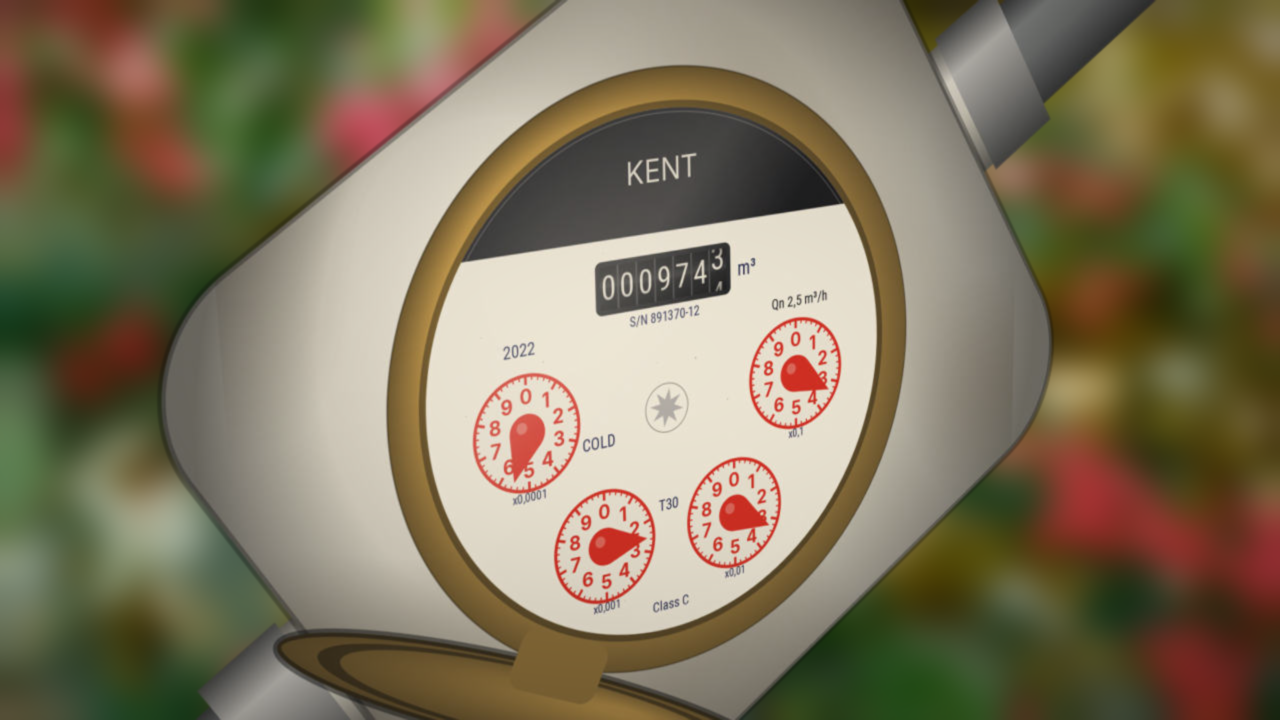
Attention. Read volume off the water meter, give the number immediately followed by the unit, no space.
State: 9743.3325m³
